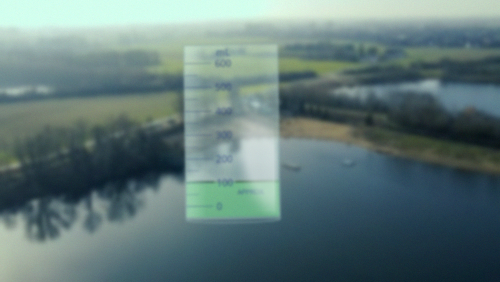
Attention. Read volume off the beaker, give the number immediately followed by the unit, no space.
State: 100mL
